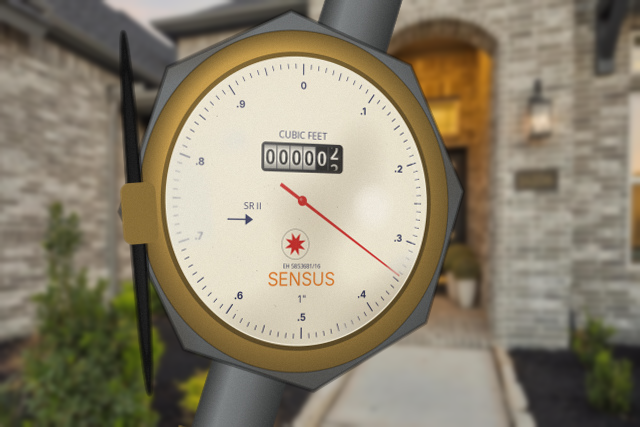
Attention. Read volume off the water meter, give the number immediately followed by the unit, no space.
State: 2.34ft³
